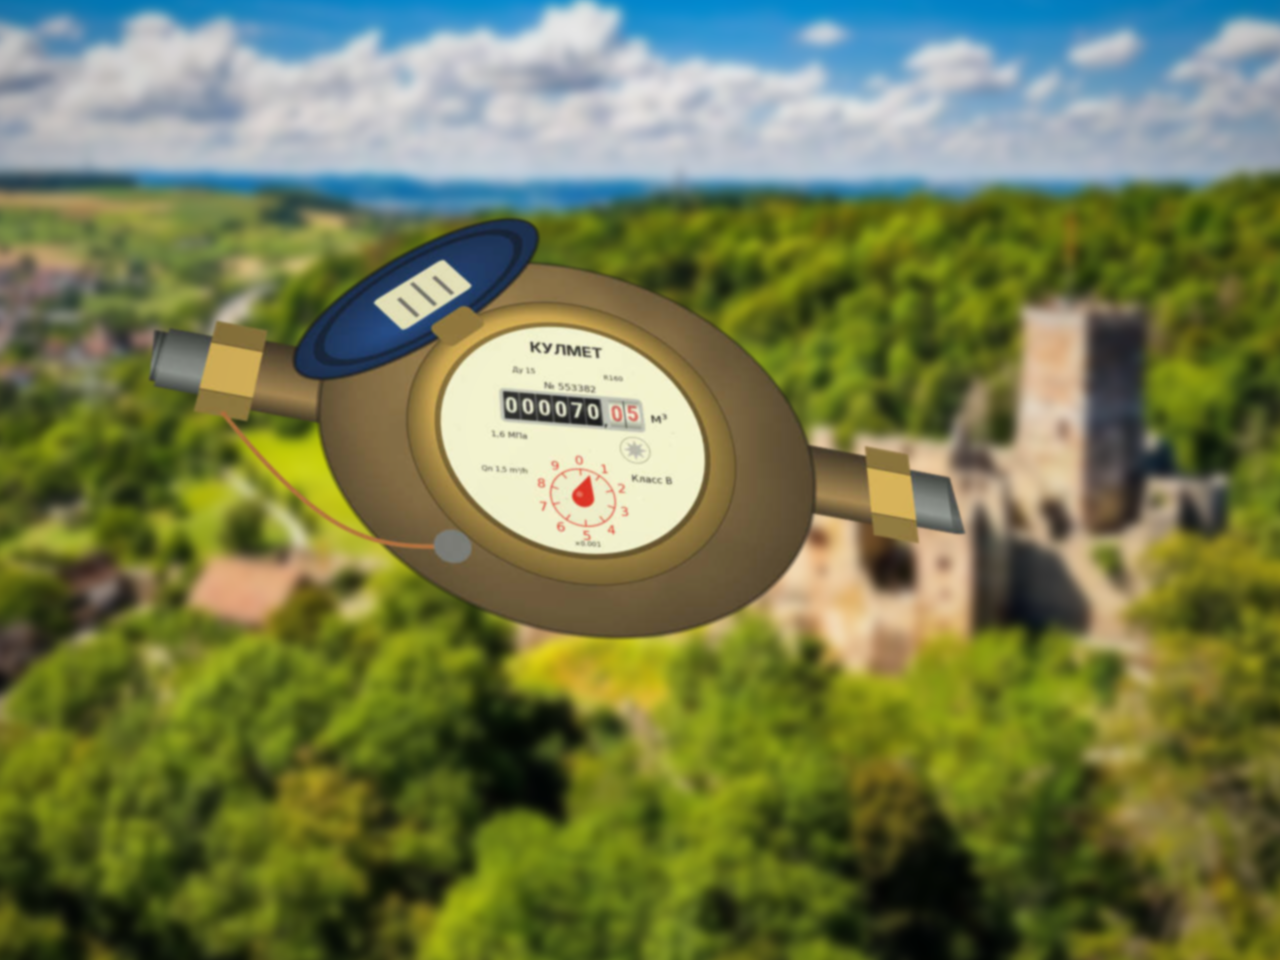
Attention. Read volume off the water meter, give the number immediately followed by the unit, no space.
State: 70.050m³
